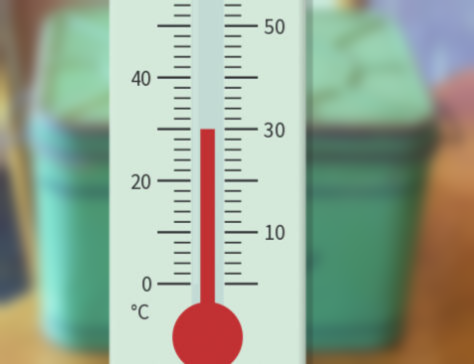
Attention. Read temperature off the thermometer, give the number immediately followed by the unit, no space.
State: 30°C
